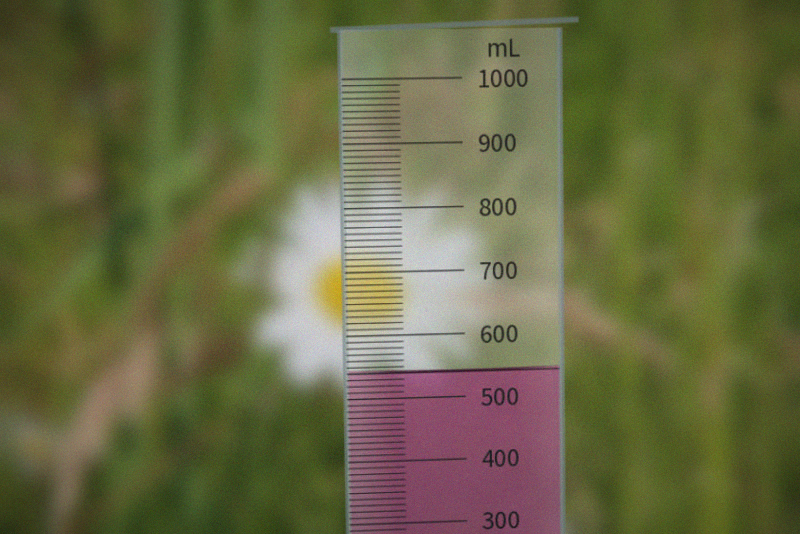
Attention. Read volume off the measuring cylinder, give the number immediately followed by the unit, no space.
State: 540mL
